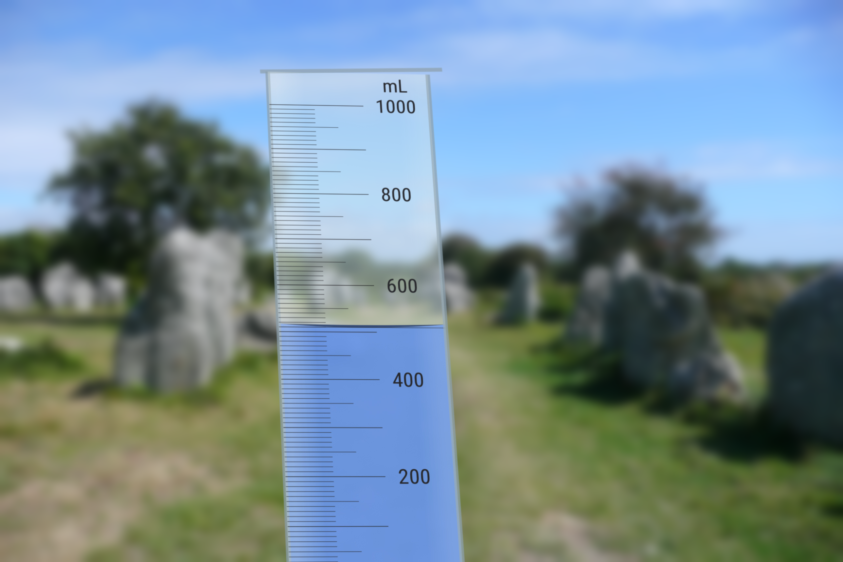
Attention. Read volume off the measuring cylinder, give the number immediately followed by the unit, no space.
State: 510mL
